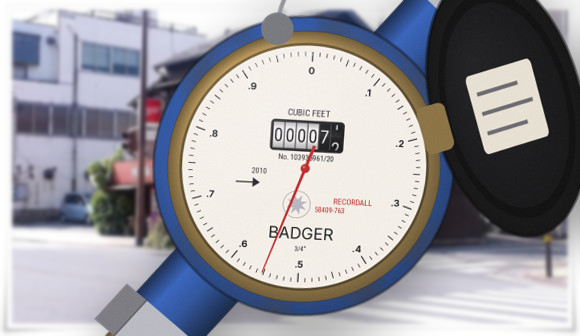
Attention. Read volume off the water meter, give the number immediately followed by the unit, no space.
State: 71.55ft³
